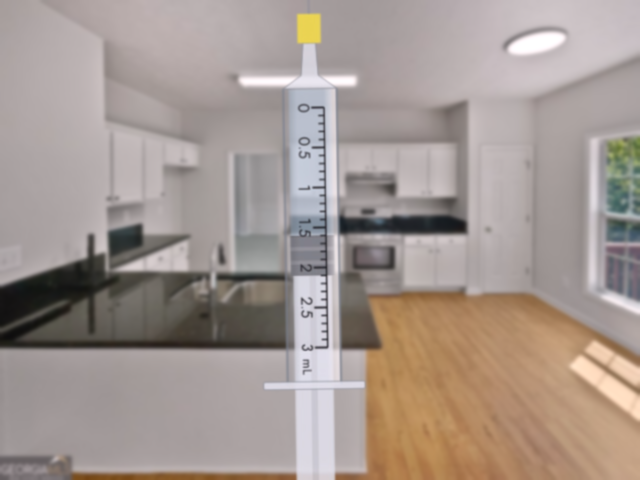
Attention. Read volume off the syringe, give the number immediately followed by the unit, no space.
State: 1.6mL
